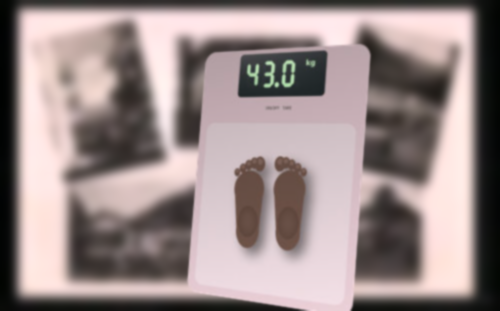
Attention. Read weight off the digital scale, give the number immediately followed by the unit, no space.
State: 43.0kg
